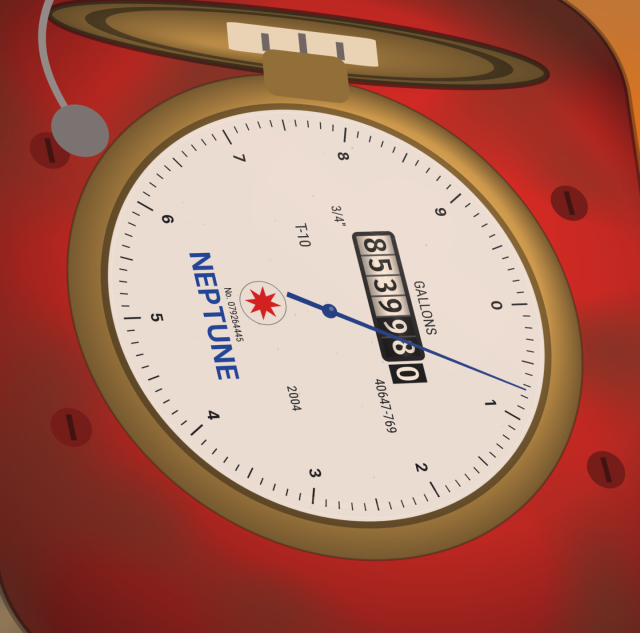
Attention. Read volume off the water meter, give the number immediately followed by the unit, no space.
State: 8539980.7gal
